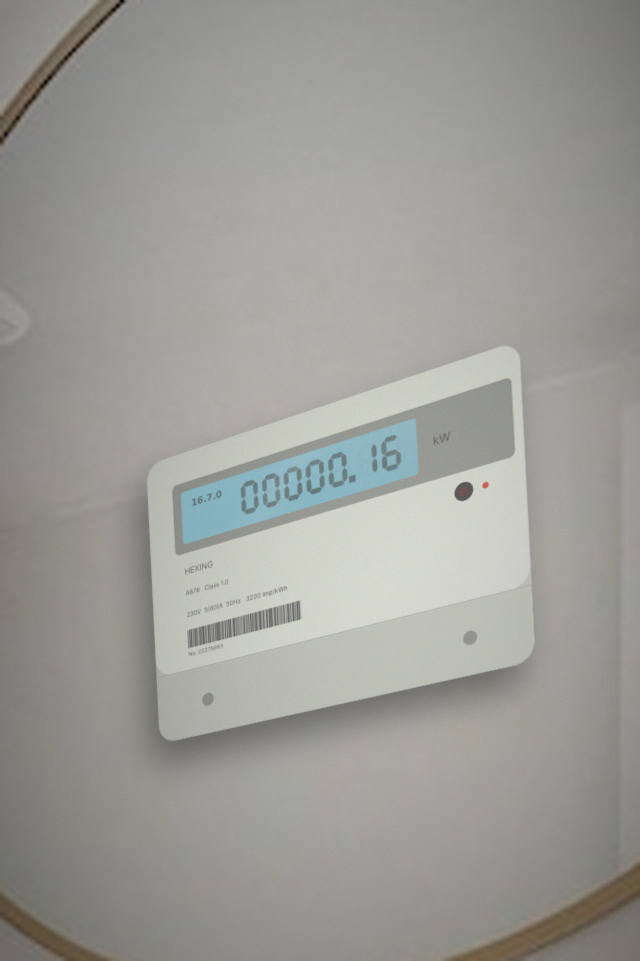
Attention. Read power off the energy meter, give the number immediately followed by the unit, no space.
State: 0.16kW
